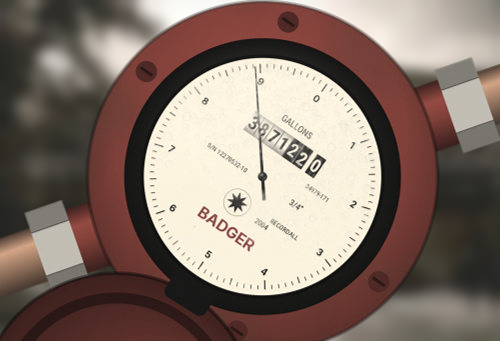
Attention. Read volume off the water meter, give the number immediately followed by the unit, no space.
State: 3871218.9gal
